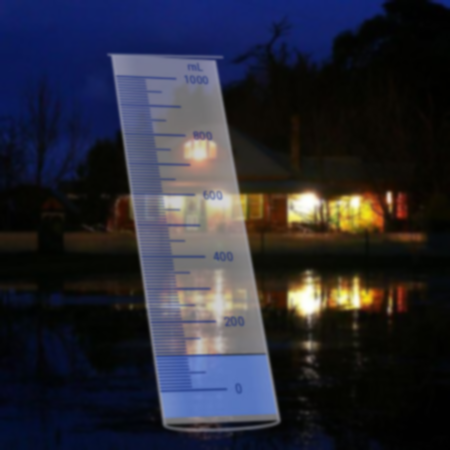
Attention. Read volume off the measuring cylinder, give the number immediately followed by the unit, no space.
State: 100mL
